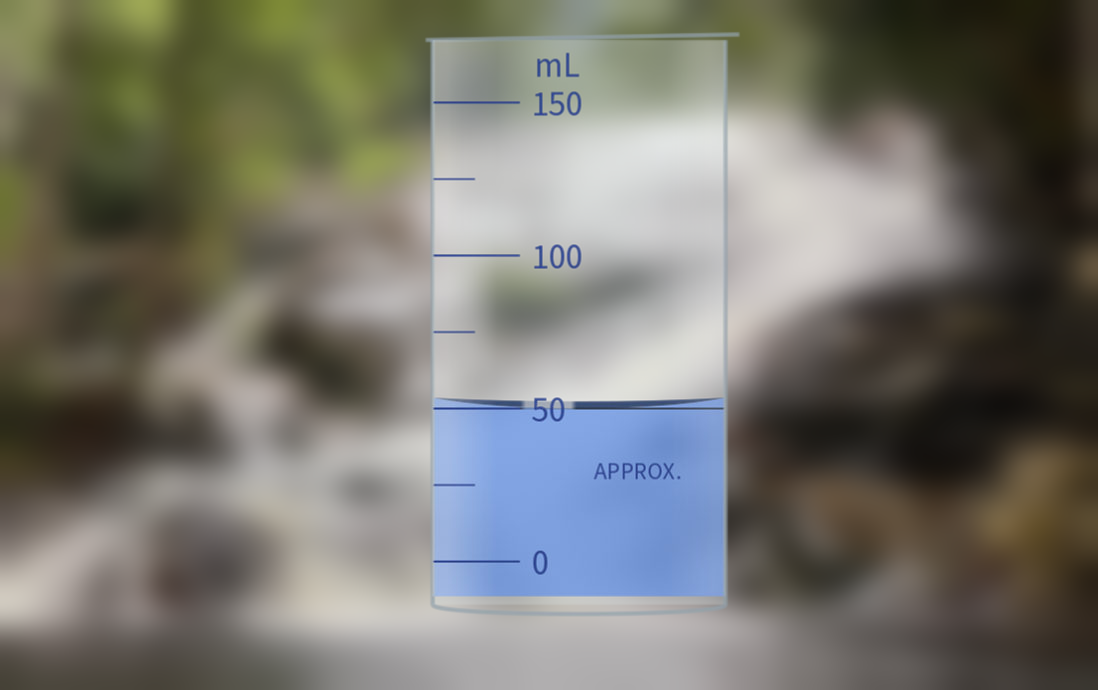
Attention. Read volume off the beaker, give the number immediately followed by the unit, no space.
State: 50mL
